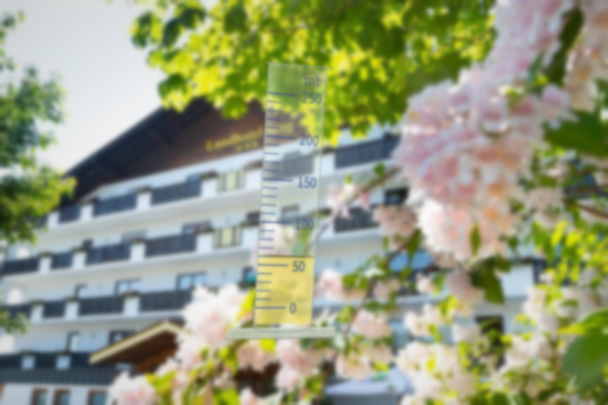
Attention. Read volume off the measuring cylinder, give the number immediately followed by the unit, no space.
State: 60mL
